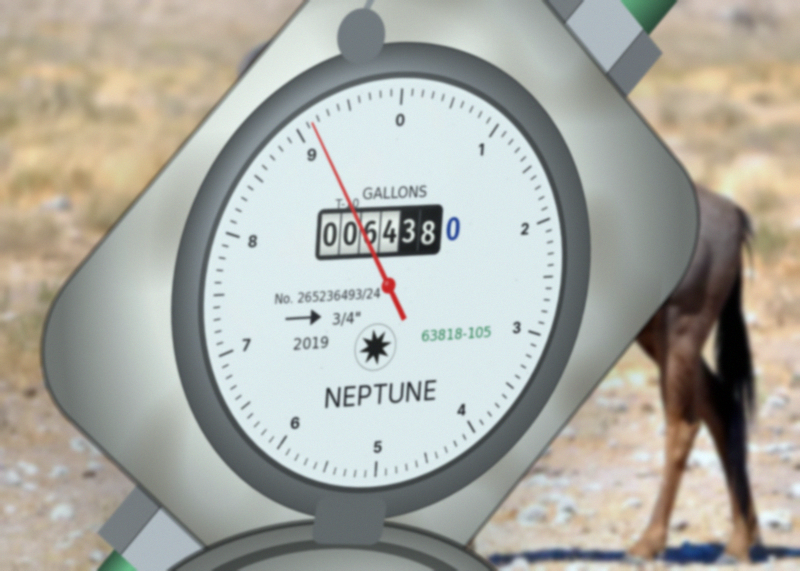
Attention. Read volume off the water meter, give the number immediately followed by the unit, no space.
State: 64379.1gal
